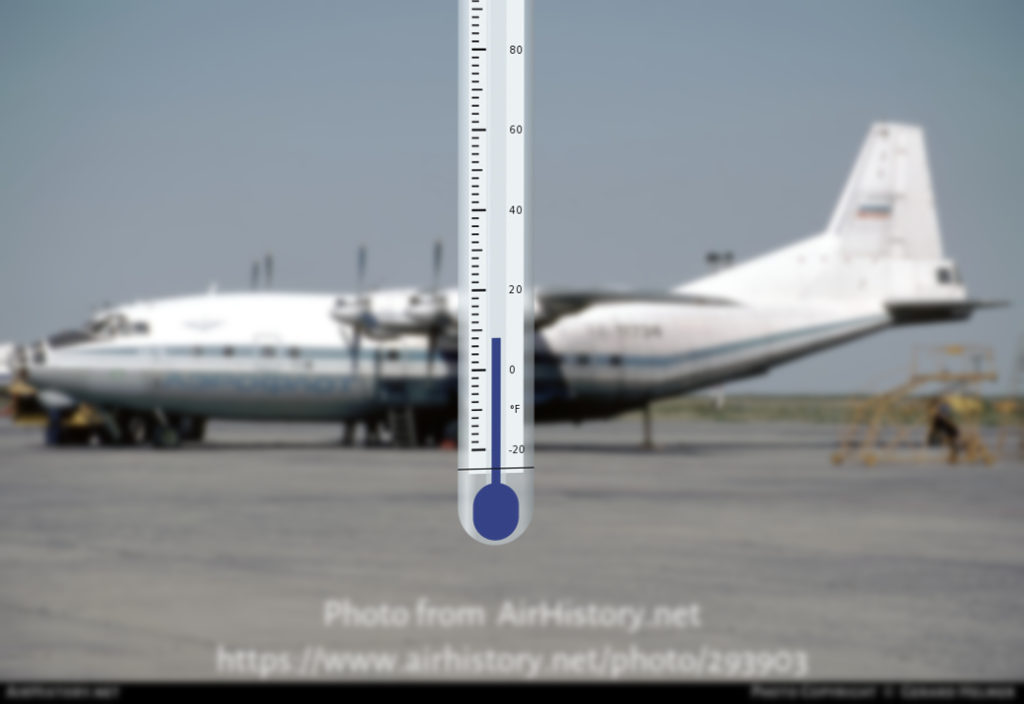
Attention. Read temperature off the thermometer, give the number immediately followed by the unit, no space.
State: 8°F
